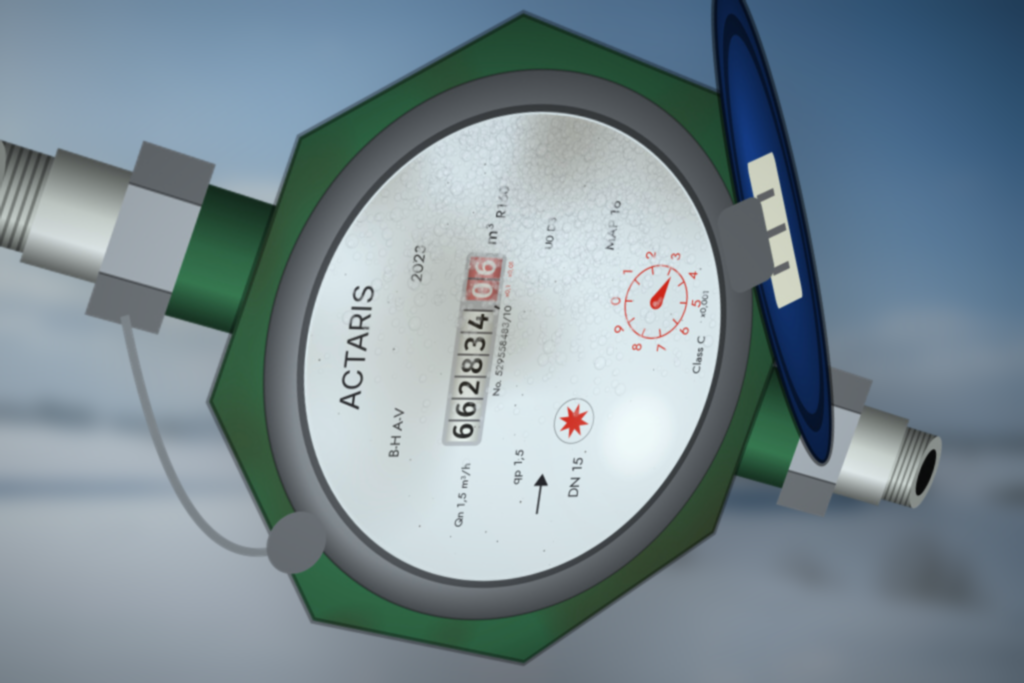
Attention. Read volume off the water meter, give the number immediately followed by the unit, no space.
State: 662834.063m³
